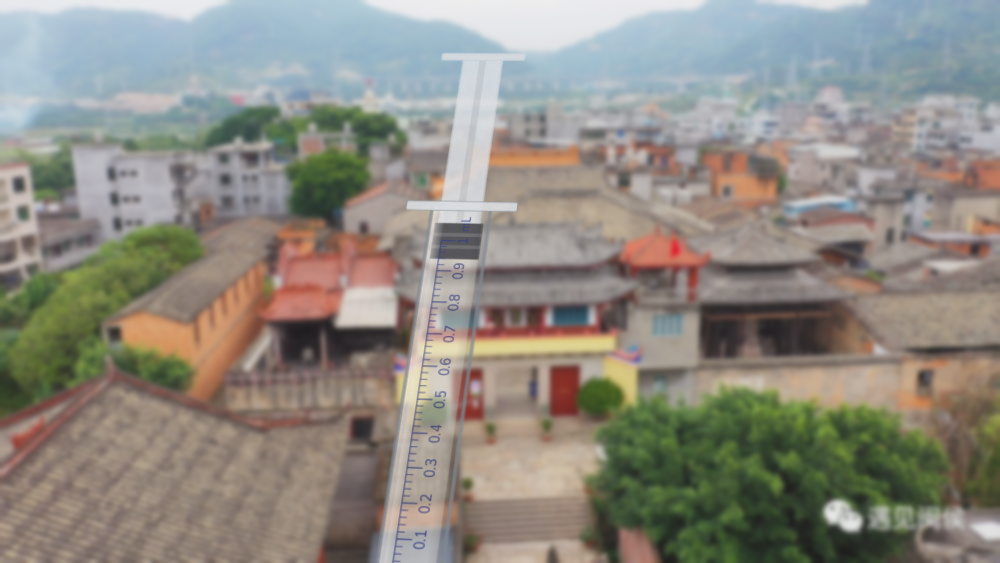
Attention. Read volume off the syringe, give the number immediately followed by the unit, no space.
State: 0.94mL
